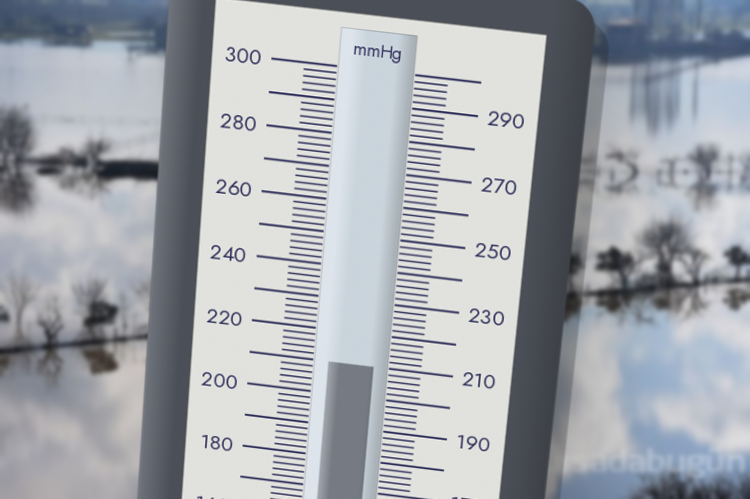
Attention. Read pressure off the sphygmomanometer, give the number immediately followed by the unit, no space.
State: 210mmHg
